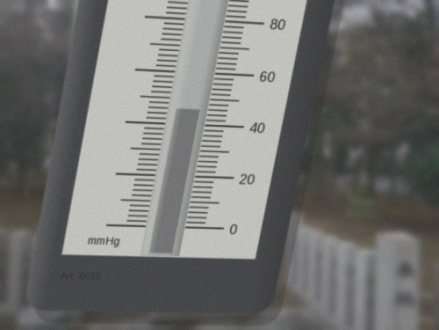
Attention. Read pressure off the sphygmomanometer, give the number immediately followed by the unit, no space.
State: 46mmHg
